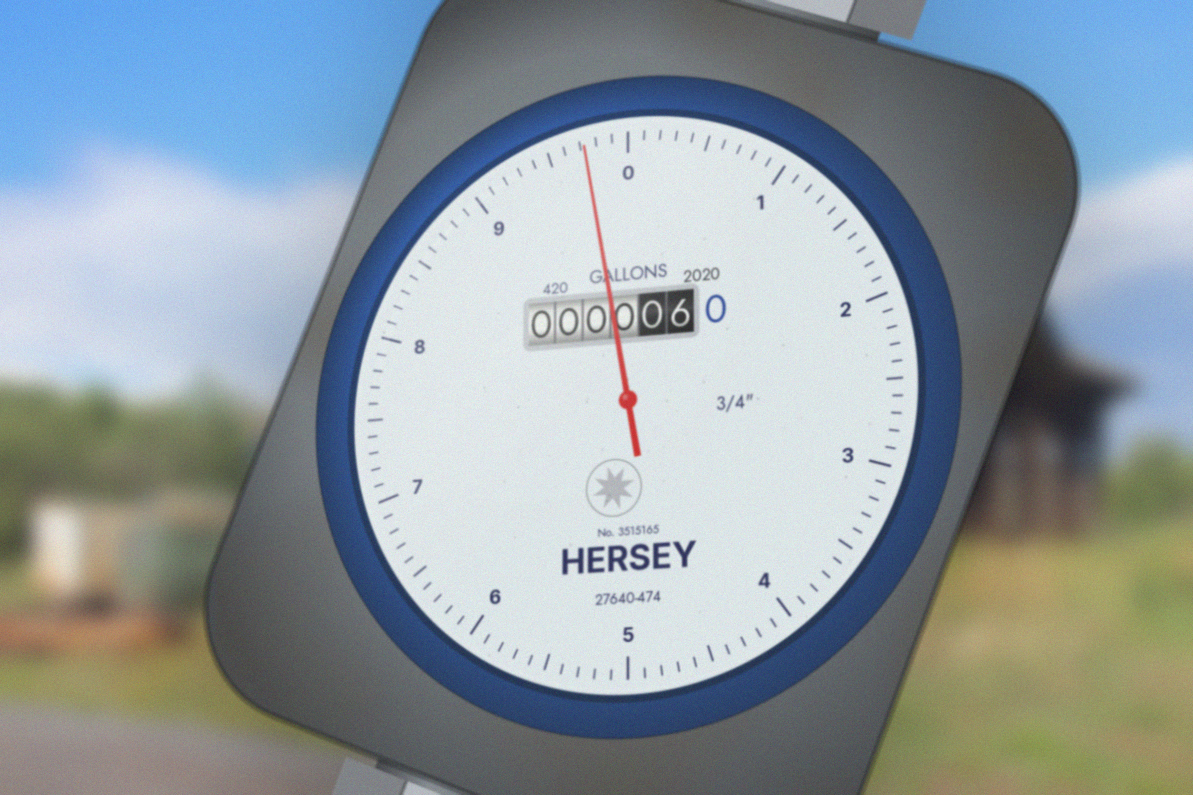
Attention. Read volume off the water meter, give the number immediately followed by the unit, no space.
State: 59.7gal
